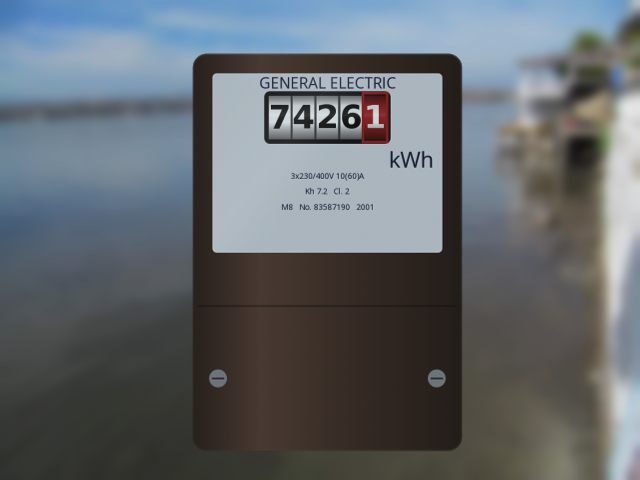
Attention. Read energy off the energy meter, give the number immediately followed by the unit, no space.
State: 7426.1kWh
